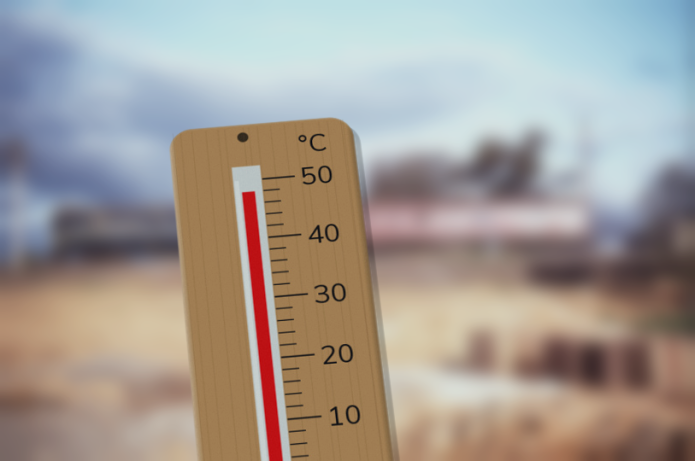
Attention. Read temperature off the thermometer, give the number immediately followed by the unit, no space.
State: 48°C
